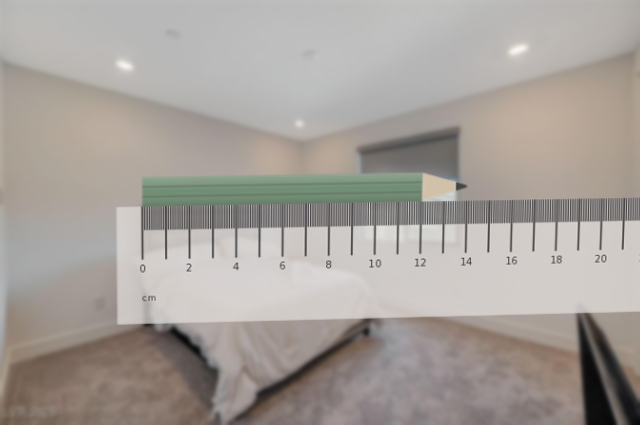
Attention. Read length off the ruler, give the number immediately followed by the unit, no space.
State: 14cm
